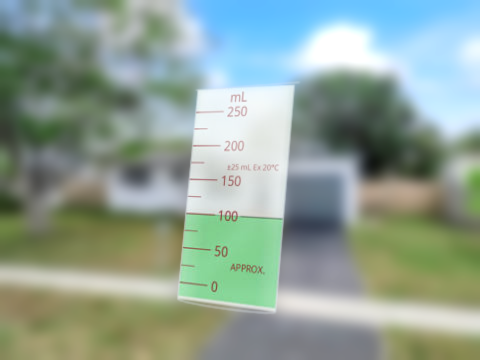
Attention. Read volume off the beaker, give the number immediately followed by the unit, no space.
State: 100mL
